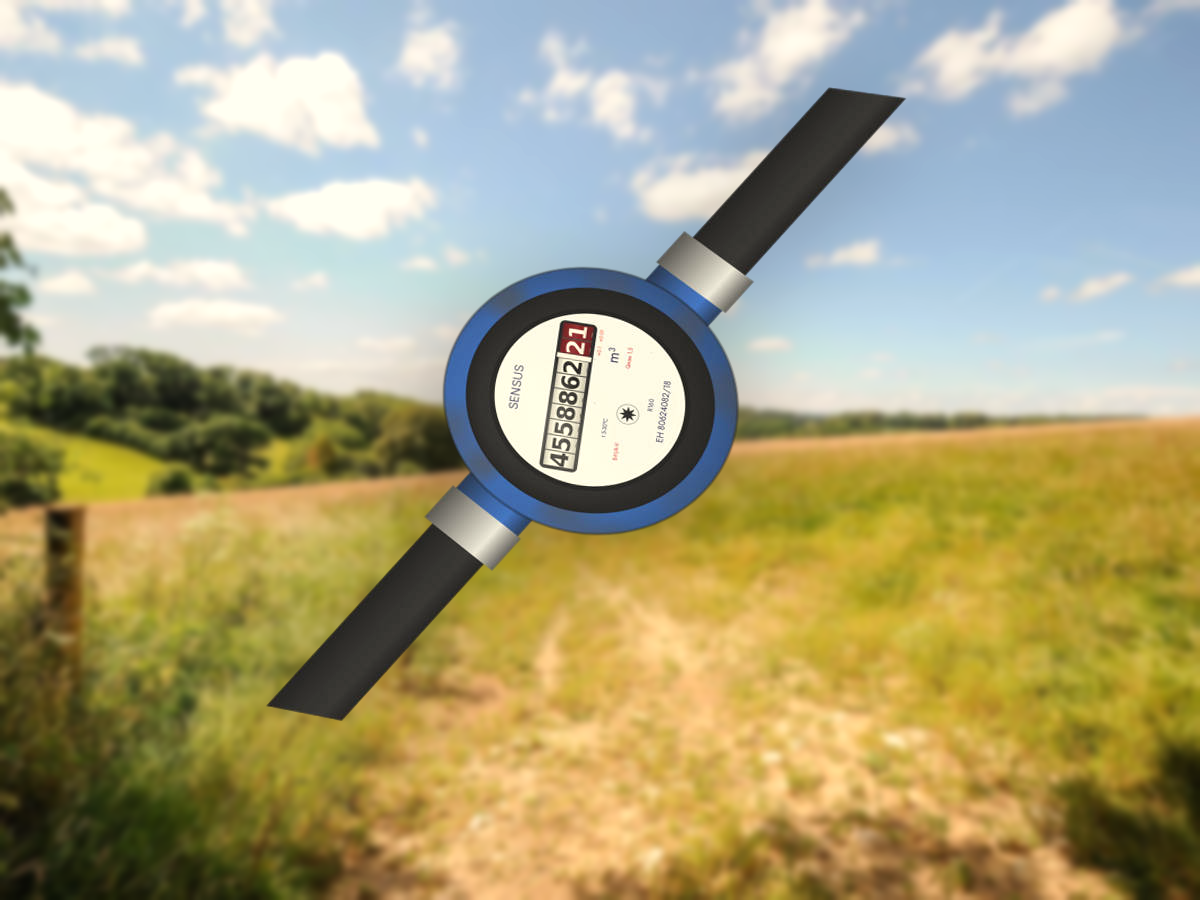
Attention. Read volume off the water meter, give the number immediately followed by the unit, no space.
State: 4558862.21m³
